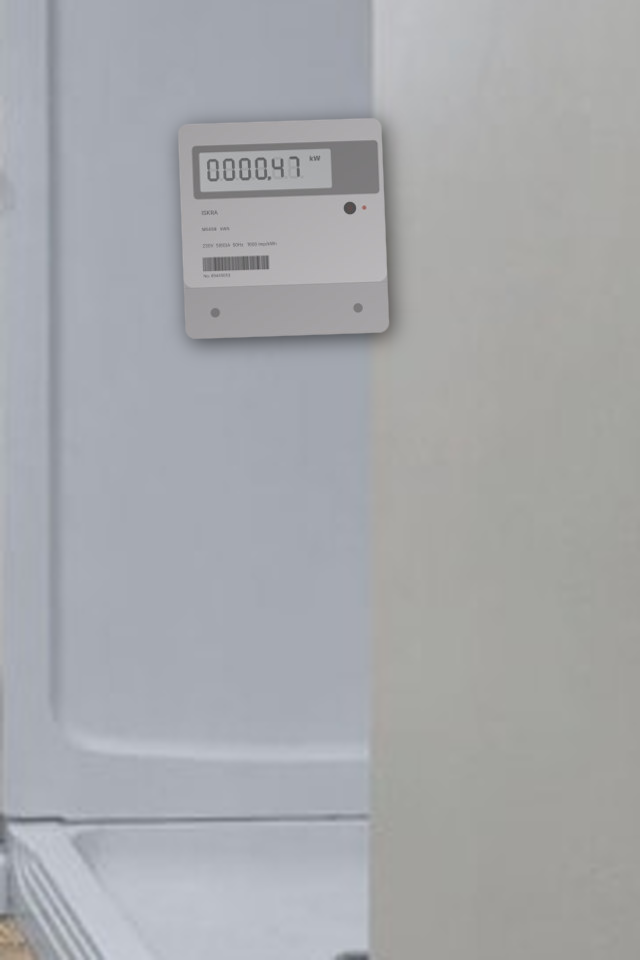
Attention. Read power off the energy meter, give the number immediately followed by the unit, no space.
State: 0.47kW
